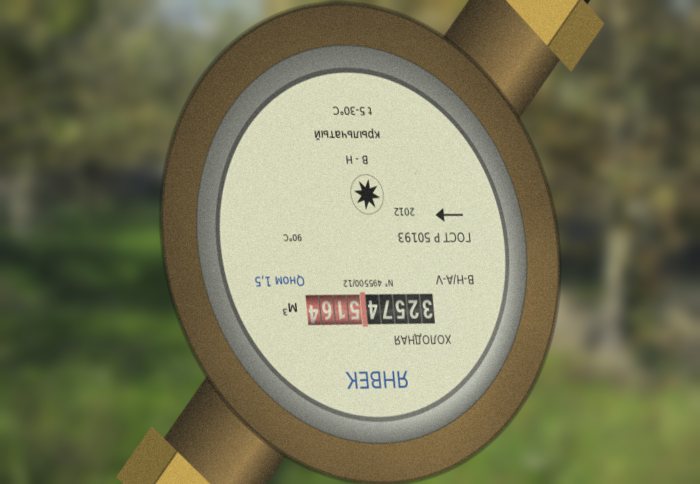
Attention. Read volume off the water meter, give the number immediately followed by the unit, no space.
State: 32574.5164m³
